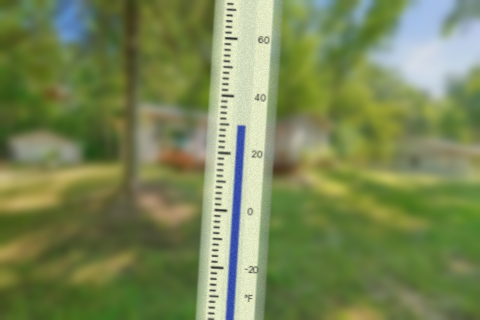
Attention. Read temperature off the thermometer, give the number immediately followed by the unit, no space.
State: 30°F
